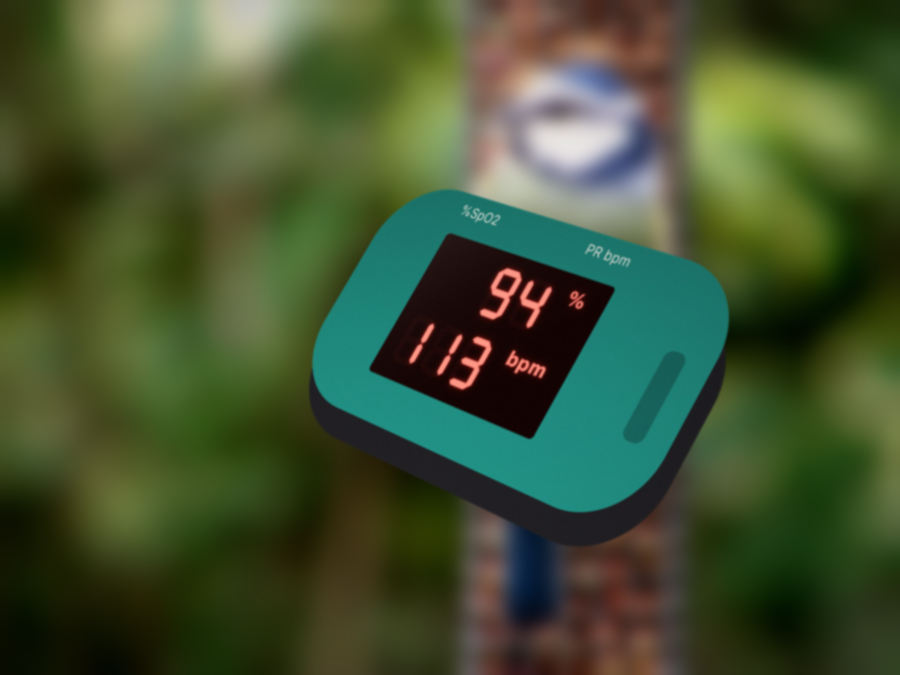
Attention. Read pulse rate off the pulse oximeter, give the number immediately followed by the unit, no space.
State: 113bpm
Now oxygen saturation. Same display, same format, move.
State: 94%
